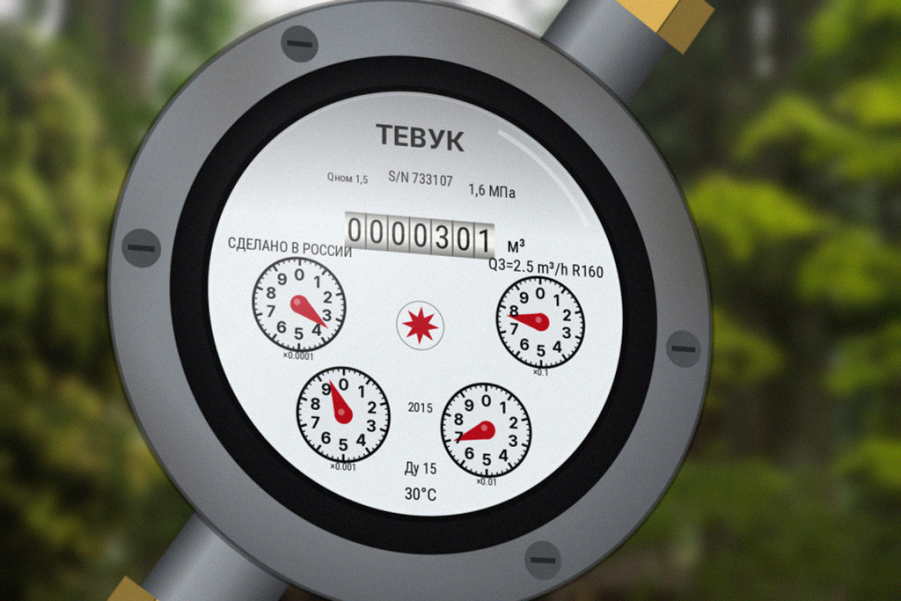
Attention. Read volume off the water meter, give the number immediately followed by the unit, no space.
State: 301.7693m³
